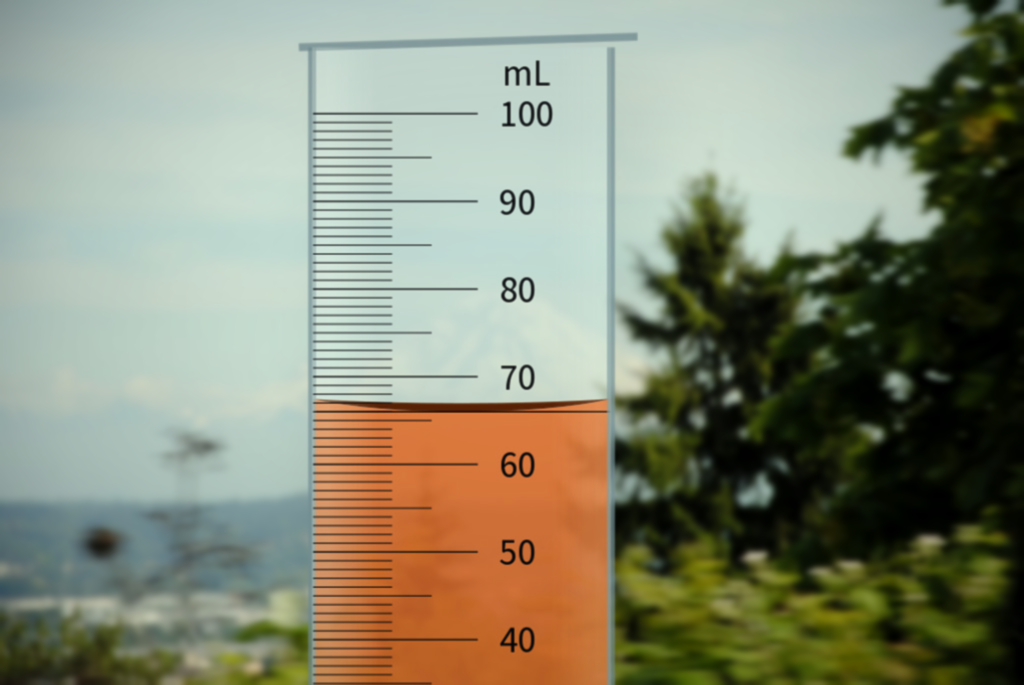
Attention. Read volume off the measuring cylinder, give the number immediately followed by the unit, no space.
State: 66mL
